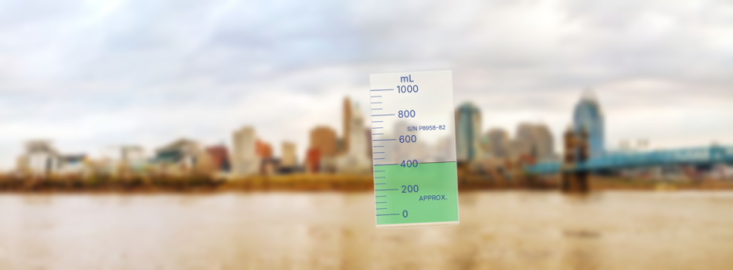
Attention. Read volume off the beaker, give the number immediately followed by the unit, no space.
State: 400mL
